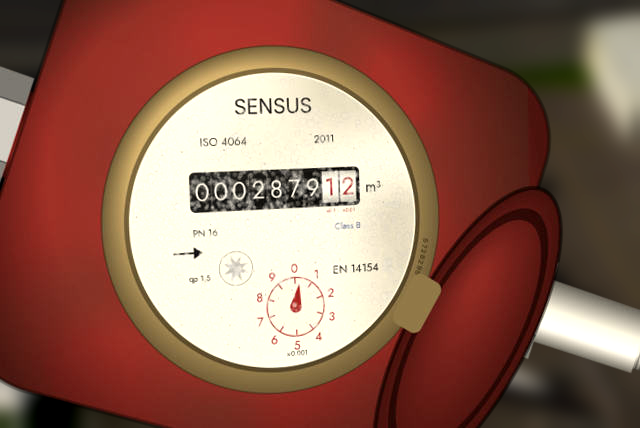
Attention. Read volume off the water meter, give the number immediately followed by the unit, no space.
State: 2879.120m³
